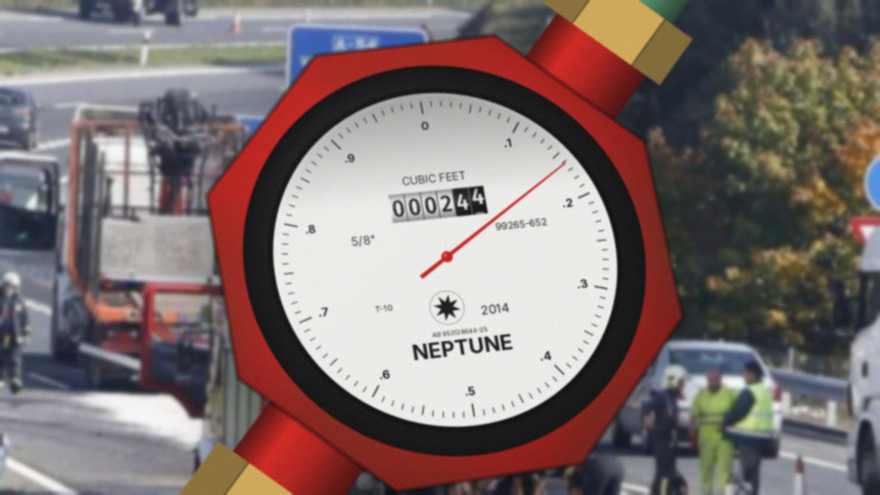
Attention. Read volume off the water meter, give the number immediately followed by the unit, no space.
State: 244.16ft³
